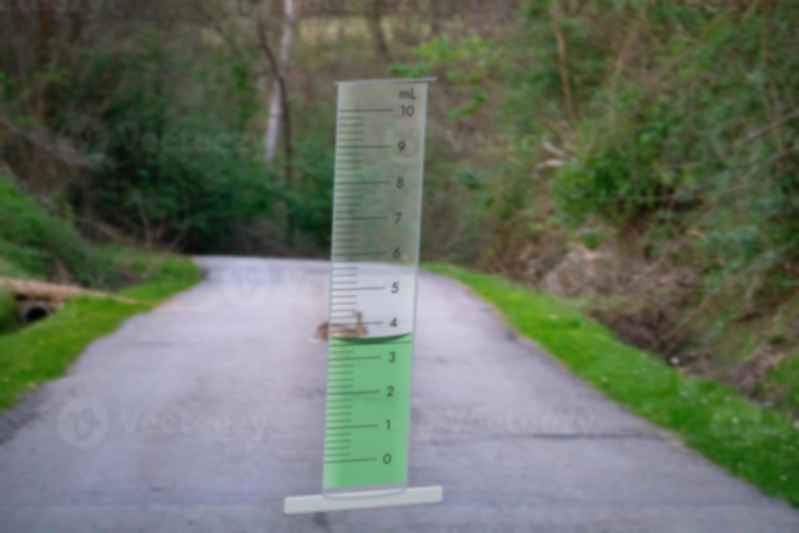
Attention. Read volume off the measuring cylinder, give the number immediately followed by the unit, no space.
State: 3.4mL
